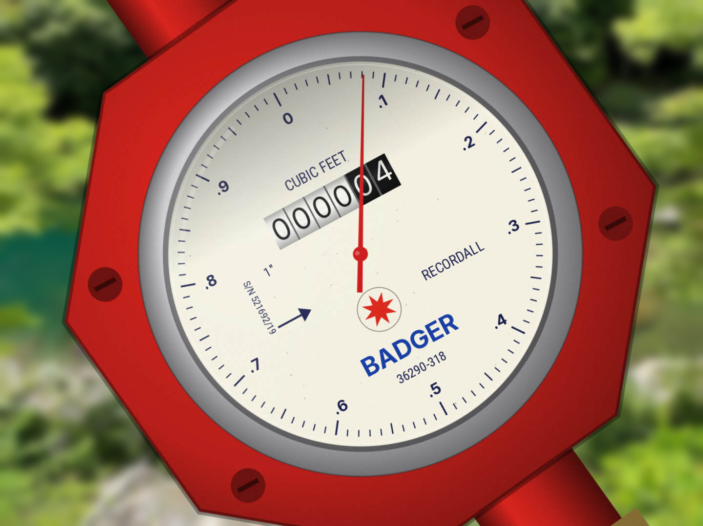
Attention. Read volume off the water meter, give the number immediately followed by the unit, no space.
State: 4.08ft³
